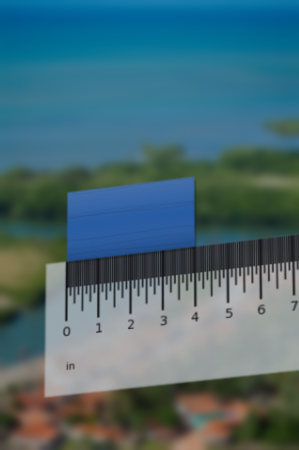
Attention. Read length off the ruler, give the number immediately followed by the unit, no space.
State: 4in
